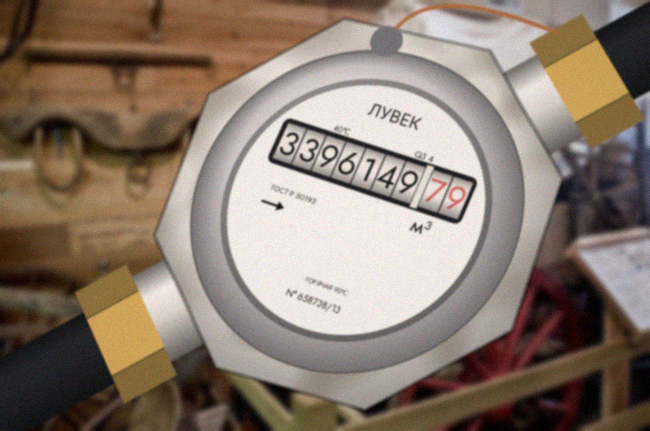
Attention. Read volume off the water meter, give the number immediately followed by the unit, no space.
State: 3396149.79m³
